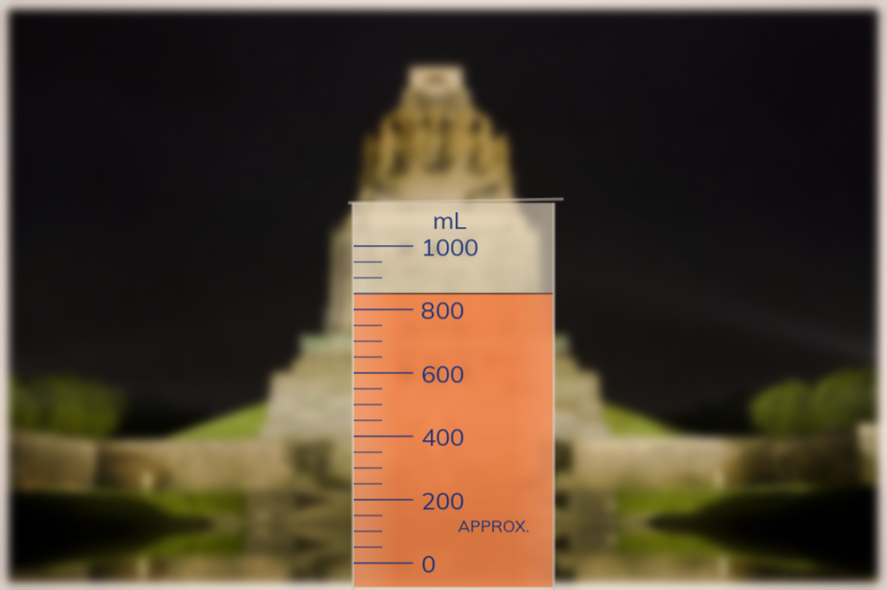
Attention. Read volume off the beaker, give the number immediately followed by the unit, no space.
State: 850mL
